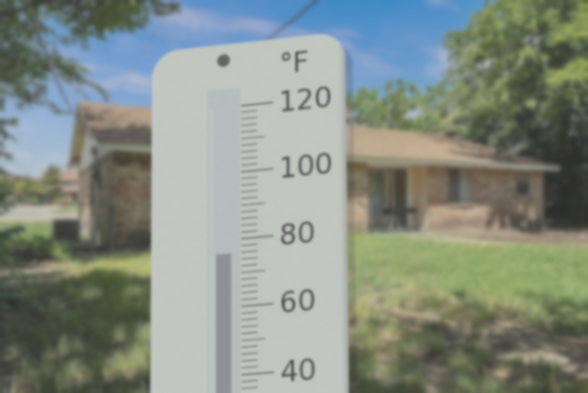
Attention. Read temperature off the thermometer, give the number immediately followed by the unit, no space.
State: 76°F
